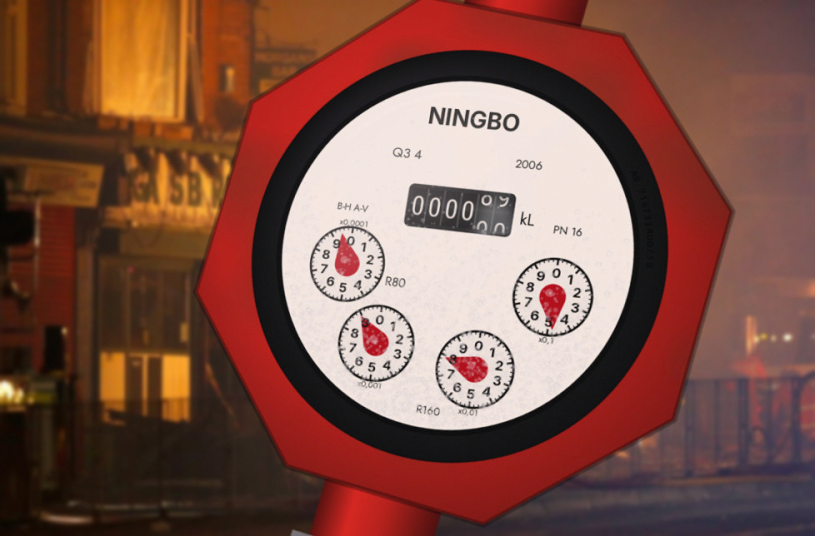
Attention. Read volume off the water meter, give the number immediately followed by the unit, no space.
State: 89.4789kL
